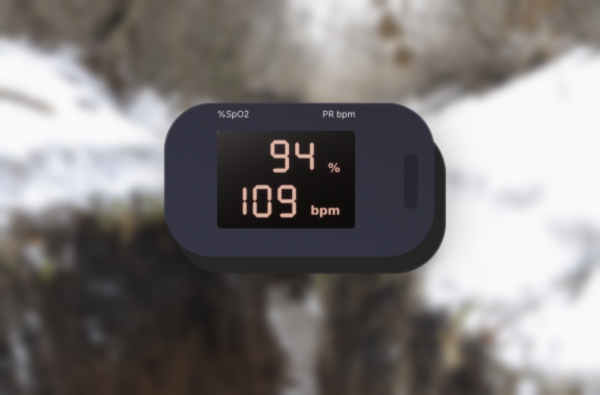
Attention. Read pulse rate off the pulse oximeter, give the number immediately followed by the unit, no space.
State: 109bpm
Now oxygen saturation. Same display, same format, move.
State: 94%
